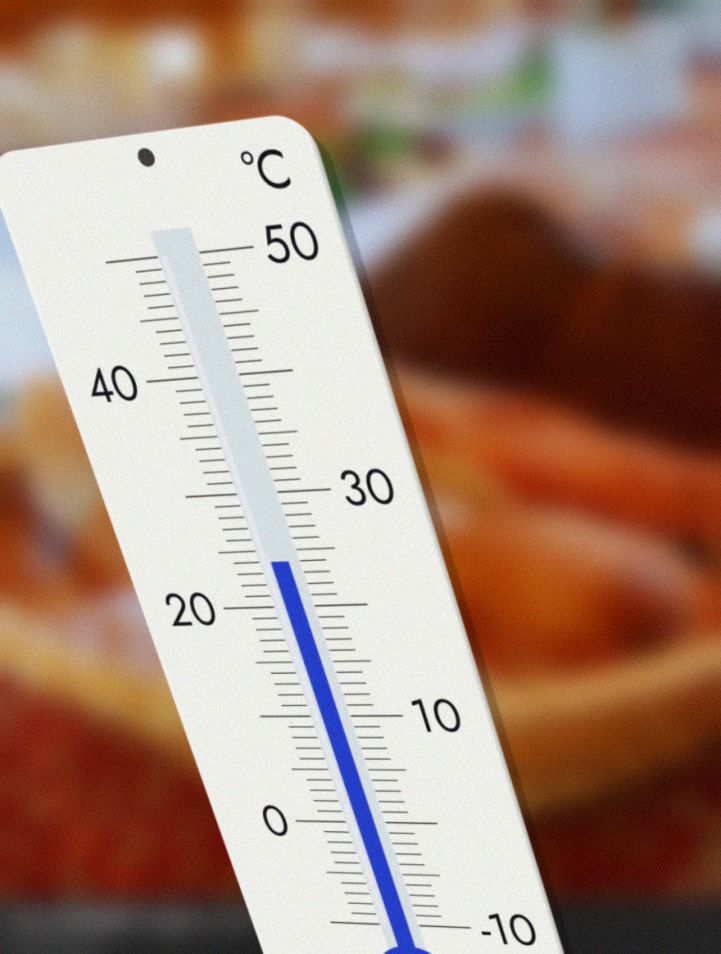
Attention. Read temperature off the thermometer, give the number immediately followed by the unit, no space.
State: 24°C
